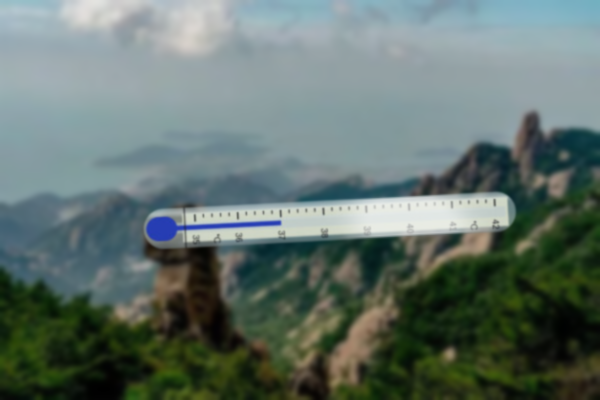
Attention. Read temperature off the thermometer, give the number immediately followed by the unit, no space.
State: 37°C
